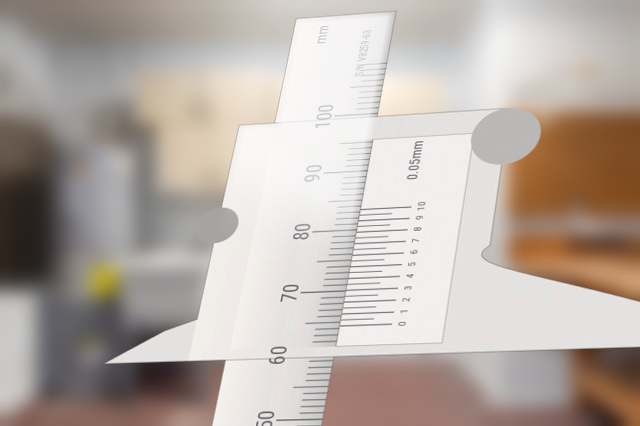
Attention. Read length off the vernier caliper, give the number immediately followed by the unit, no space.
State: 64.4mm
